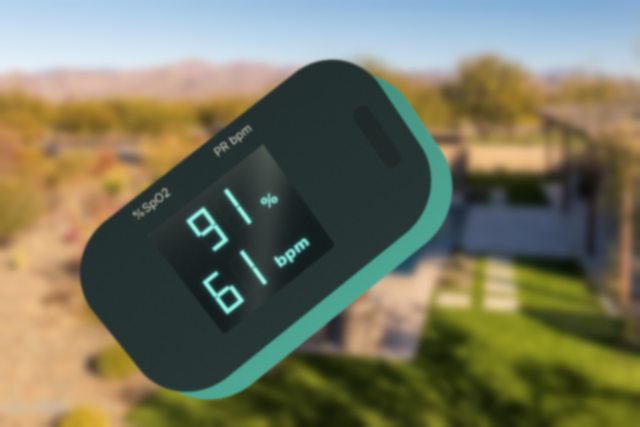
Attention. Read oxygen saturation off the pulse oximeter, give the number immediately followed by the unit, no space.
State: 91%
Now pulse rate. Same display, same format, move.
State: 61bpm
